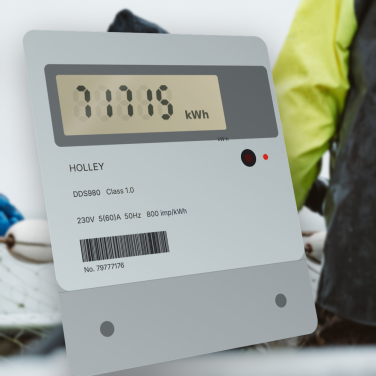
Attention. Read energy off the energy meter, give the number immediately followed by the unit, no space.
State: 71715kWh
